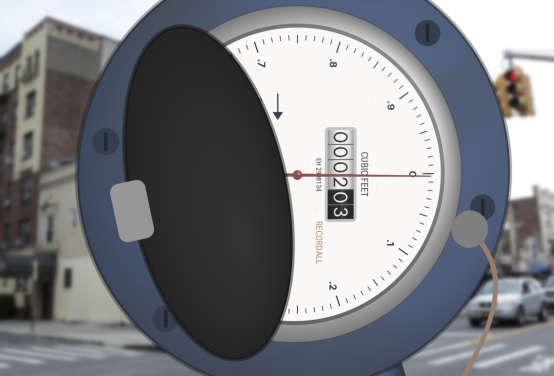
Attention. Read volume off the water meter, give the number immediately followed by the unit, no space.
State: 203.00ft³
